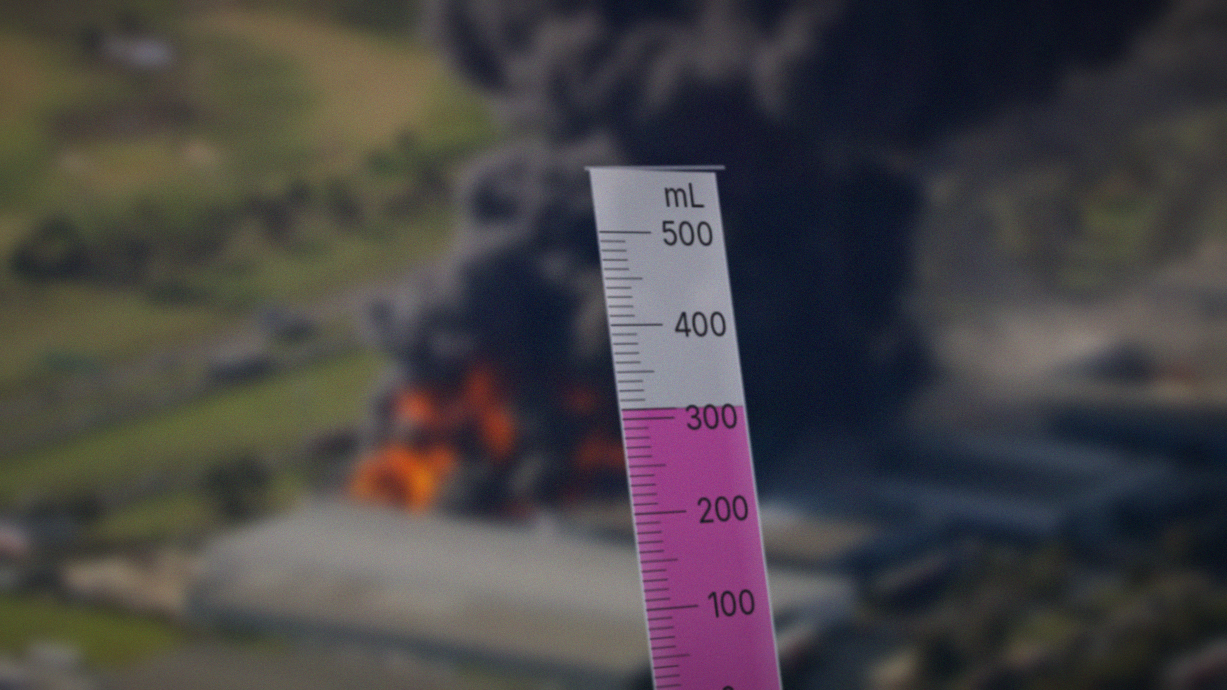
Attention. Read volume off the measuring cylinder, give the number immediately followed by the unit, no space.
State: 310mL
